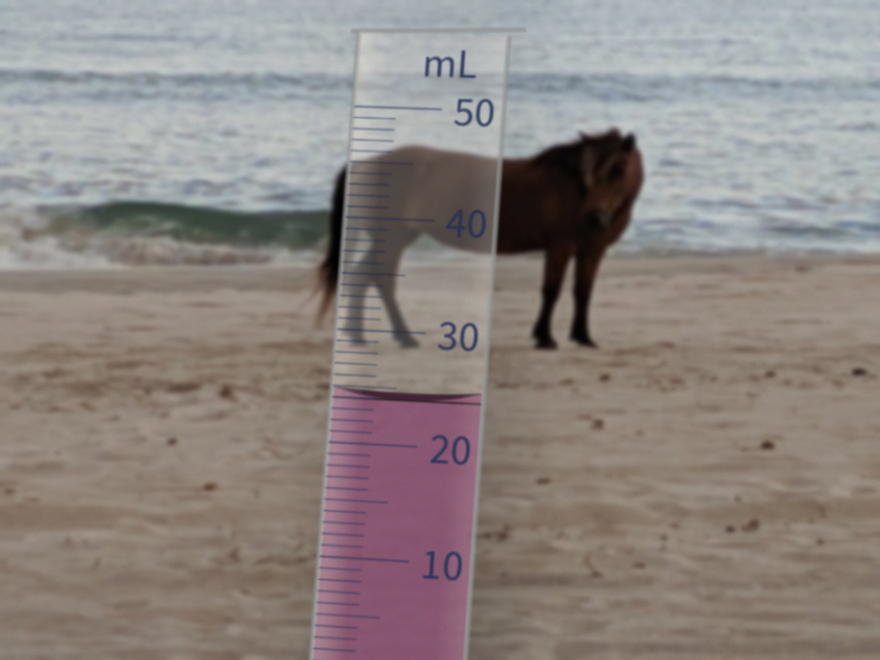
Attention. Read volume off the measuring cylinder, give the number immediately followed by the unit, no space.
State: 24mL
